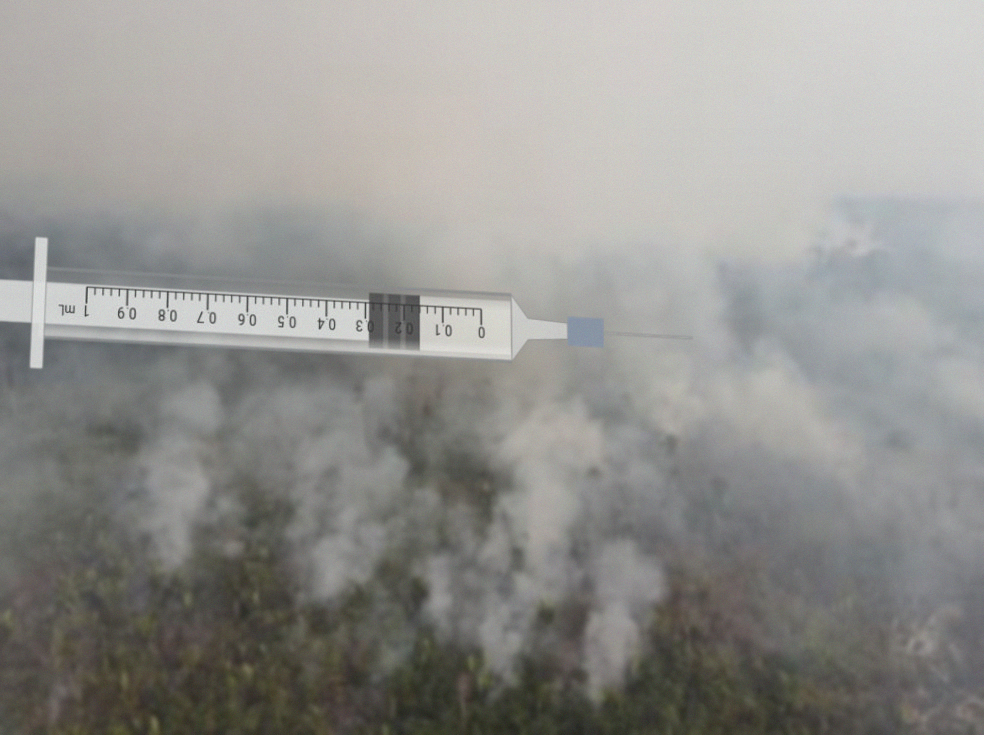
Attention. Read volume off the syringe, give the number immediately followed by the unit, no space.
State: 0.16mL
